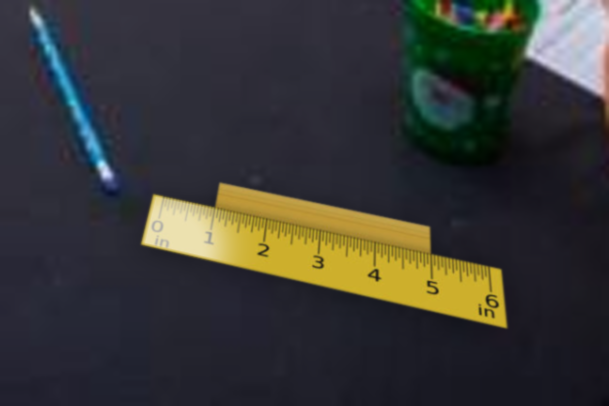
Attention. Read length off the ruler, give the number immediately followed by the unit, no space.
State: 4in
